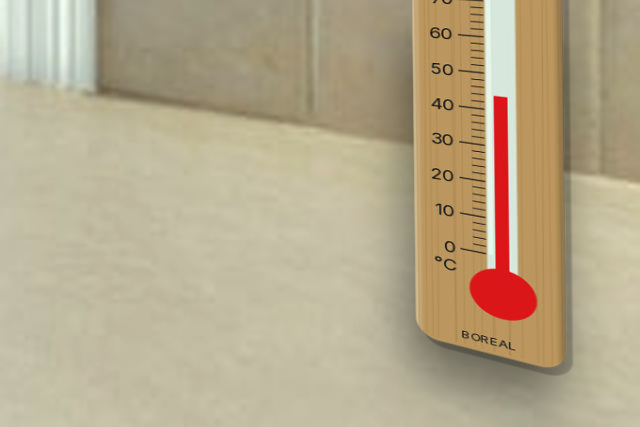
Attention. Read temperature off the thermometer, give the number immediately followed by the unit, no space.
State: 44°C
